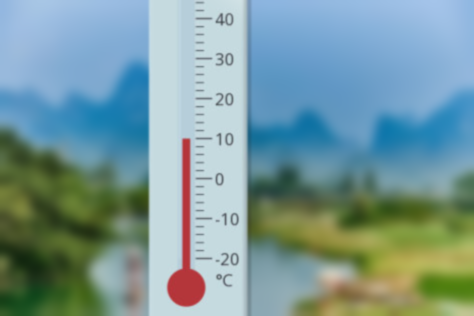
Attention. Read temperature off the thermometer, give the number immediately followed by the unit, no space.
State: 10°C
